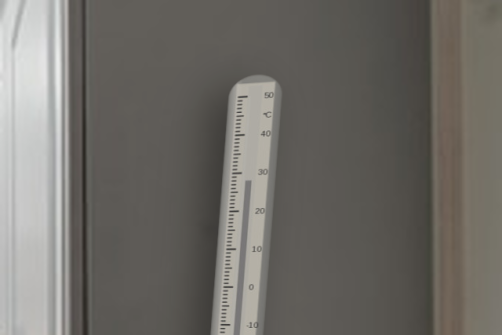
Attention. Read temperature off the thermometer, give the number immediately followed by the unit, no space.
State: 28°C
